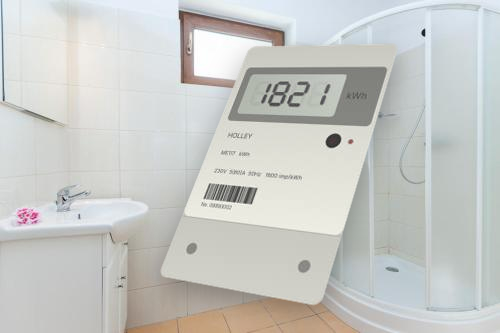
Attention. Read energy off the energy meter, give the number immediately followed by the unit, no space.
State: 1821kWh
